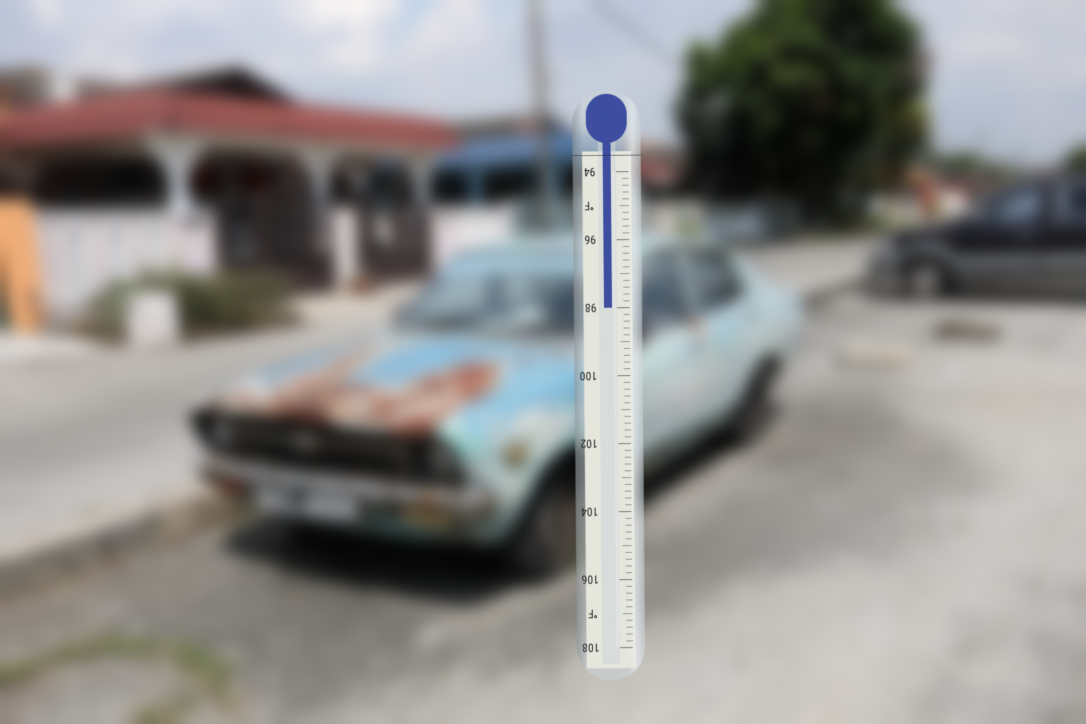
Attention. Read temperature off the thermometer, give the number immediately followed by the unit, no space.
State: 98°F
